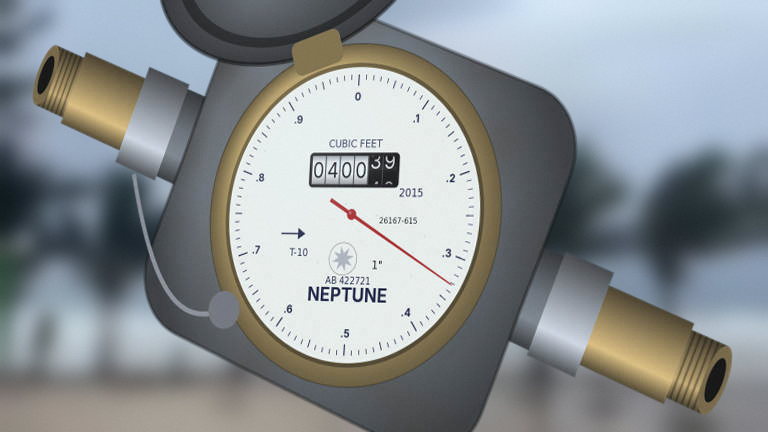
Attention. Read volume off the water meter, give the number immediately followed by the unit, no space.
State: 40039.33ft³
